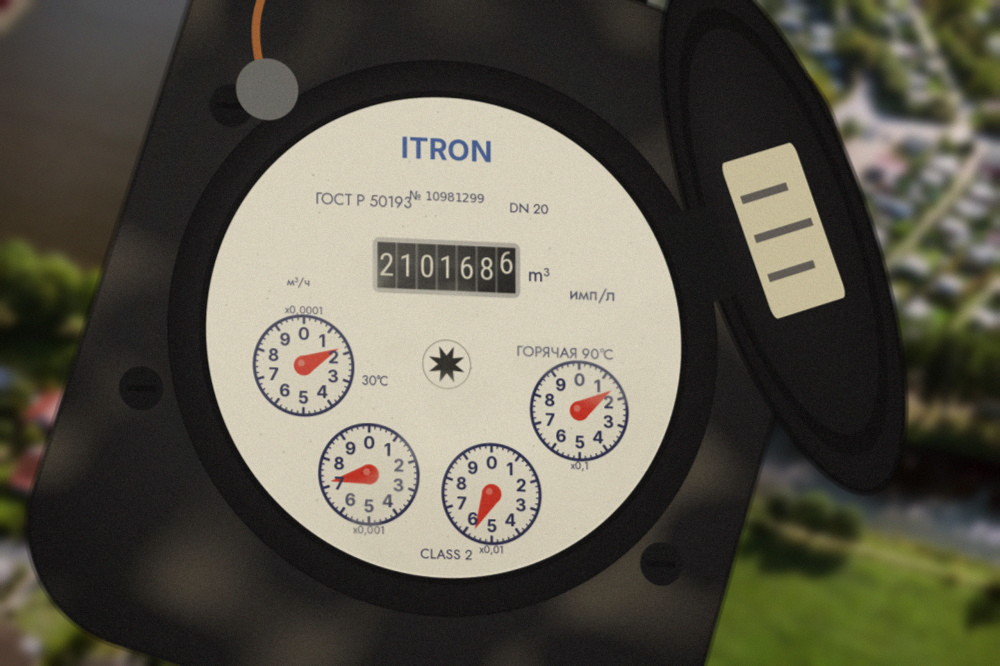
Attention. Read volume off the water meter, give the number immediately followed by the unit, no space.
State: 2101686.1571m³
